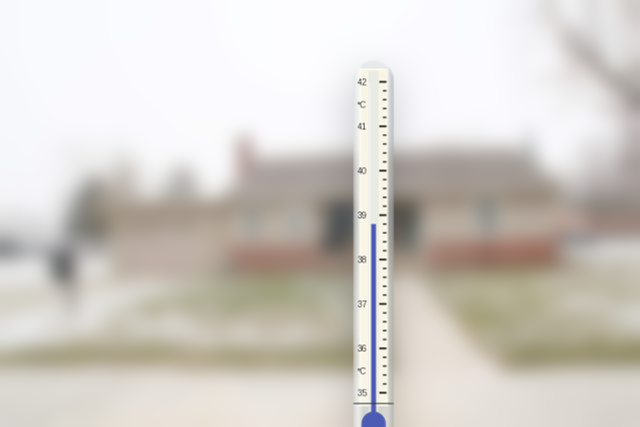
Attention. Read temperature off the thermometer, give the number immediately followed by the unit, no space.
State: 38.8°C
